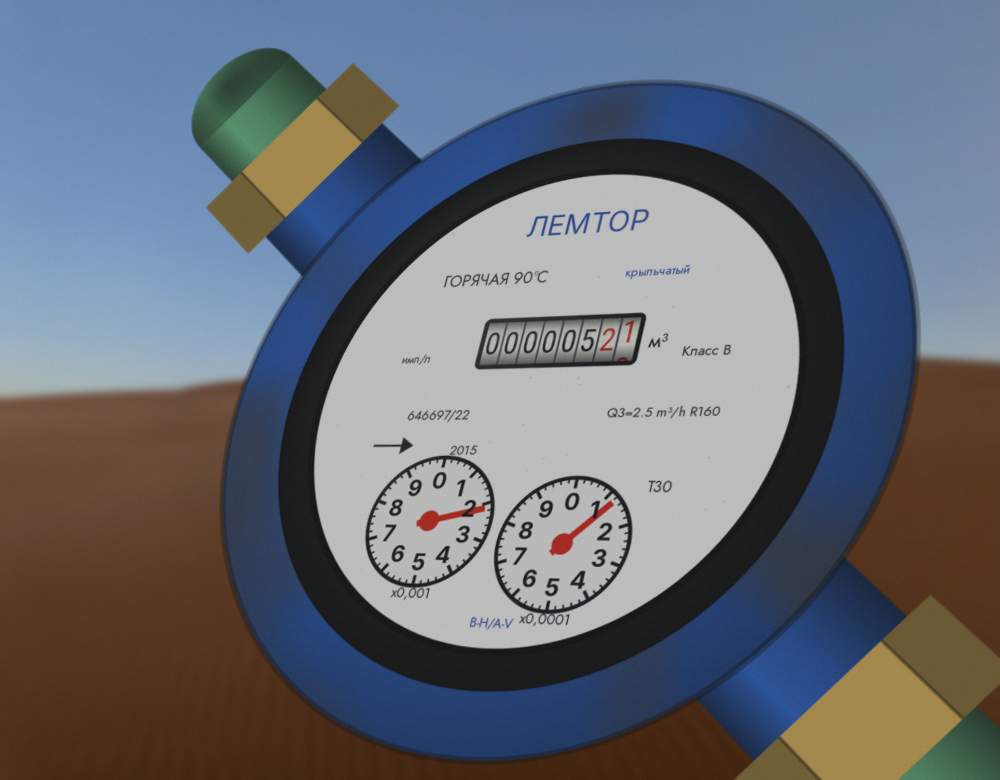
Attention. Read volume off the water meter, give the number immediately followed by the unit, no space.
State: 5.2121m³
